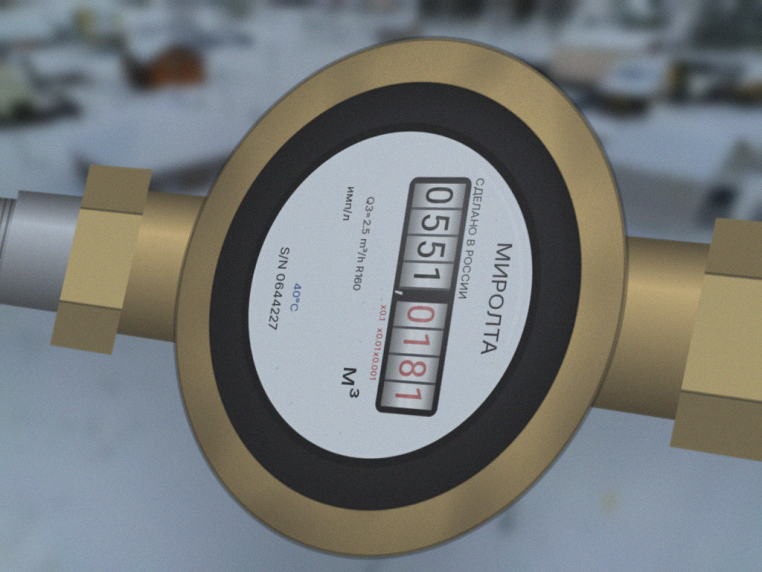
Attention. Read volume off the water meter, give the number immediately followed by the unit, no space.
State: 551.0181m³
